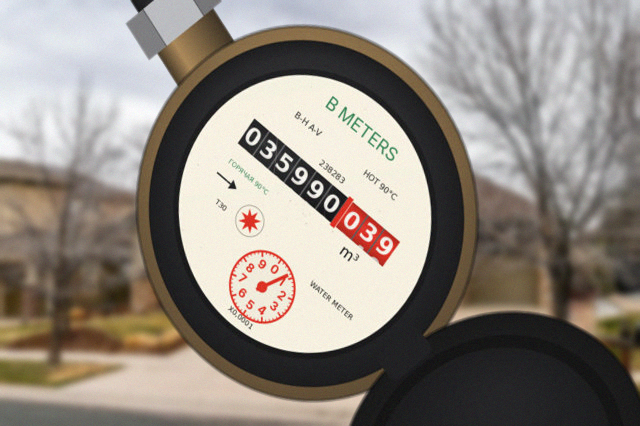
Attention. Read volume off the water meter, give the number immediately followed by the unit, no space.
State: 35990.0390m³
